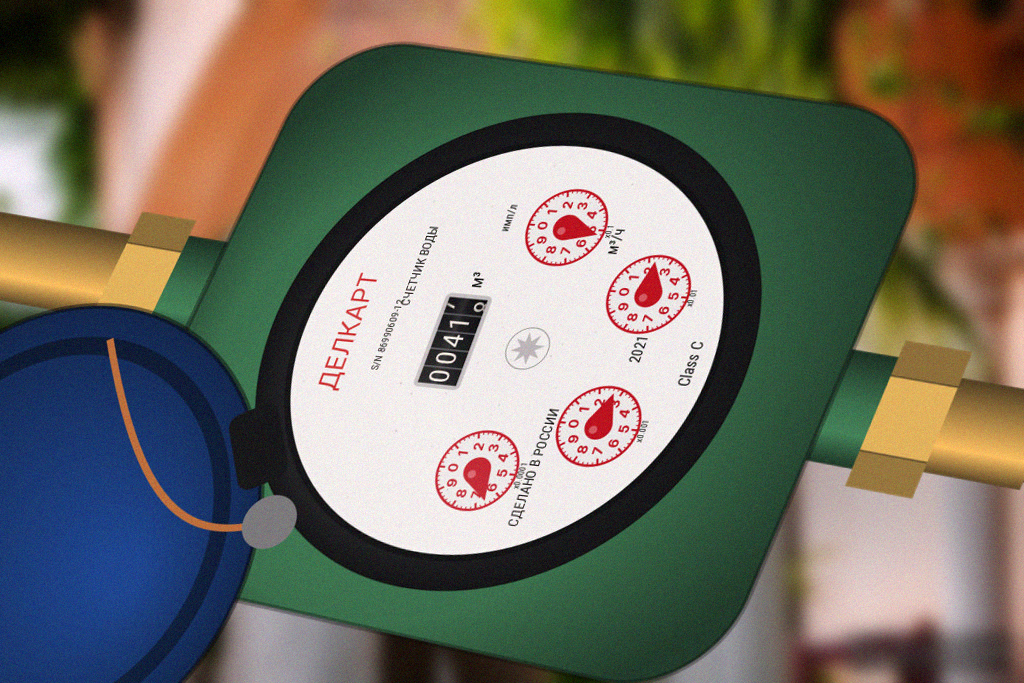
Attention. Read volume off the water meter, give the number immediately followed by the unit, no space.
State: 417.5226m³
